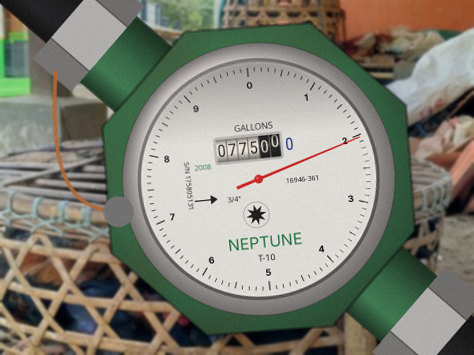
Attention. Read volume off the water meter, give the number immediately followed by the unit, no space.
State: 775002.0gal
